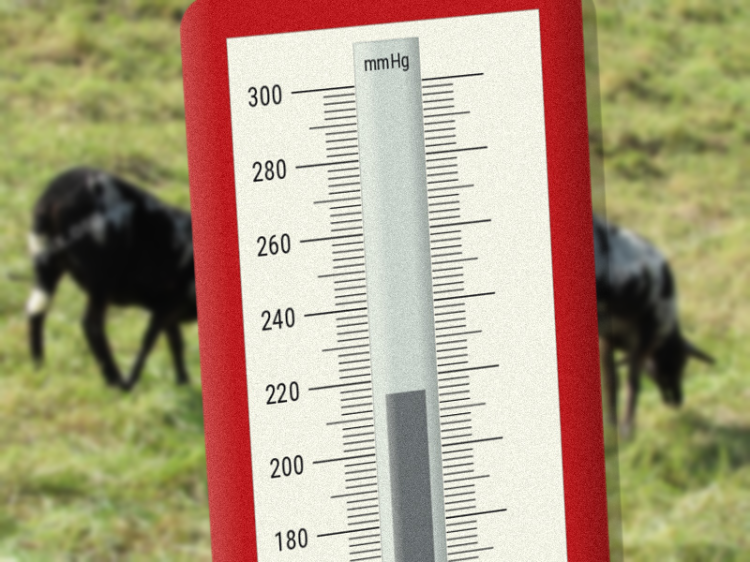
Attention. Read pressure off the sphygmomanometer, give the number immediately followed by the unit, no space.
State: 216mmHg
